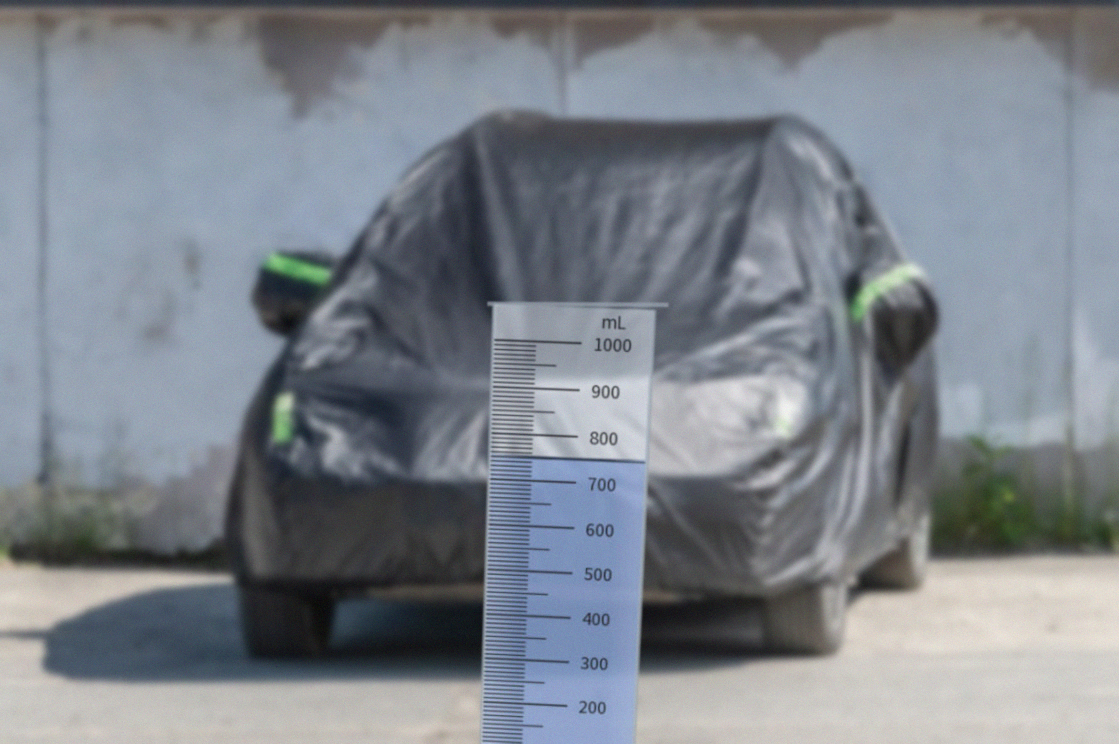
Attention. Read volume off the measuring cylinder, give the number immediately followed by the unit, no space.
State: 750mL
